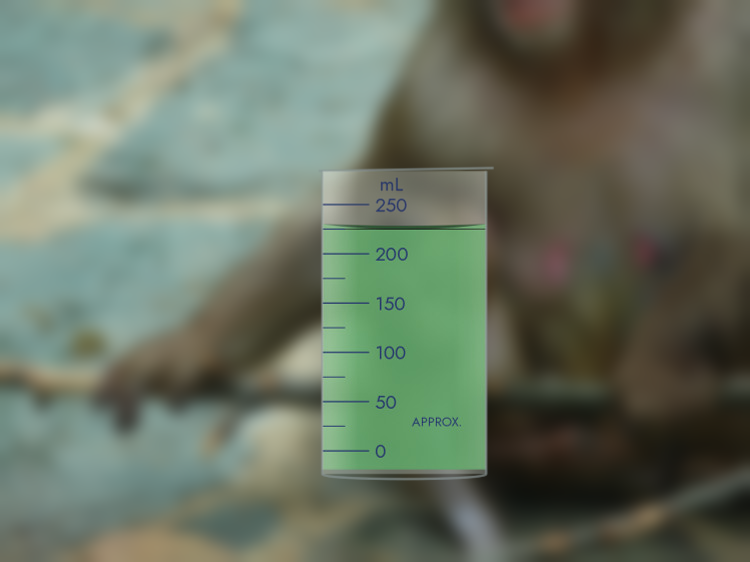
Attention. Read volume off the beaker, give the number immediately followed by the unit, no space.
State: 225mL
